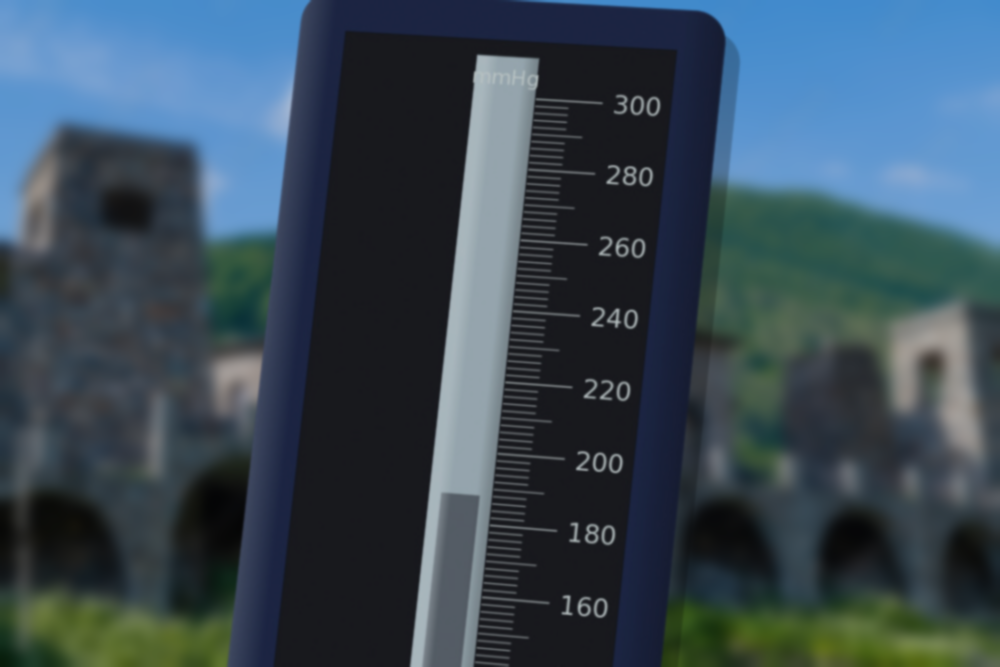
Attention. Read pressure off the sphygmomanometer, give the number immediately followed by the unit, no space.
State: 188mmHg
